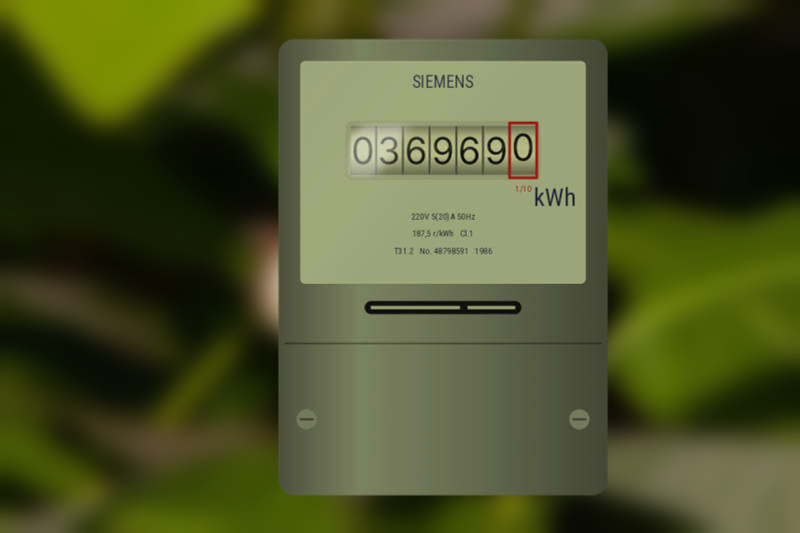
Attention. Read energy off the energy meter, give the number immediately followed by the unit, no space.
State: 36969.0kWh
